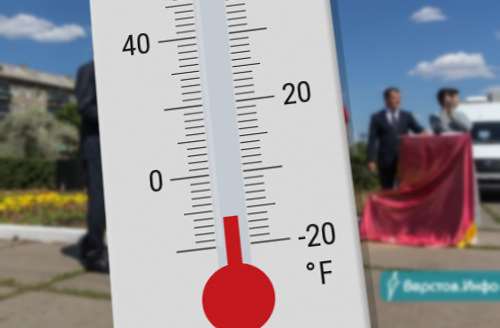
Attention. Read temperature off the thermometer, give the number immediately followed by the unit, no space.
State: -12°F
